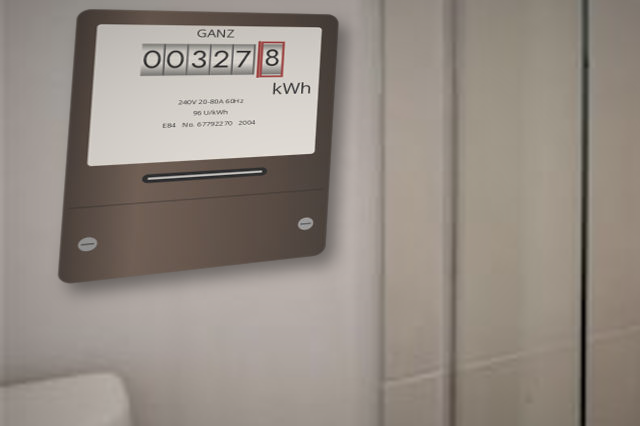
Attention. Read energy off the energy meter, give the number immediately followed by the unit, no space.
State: 327.8kWh
